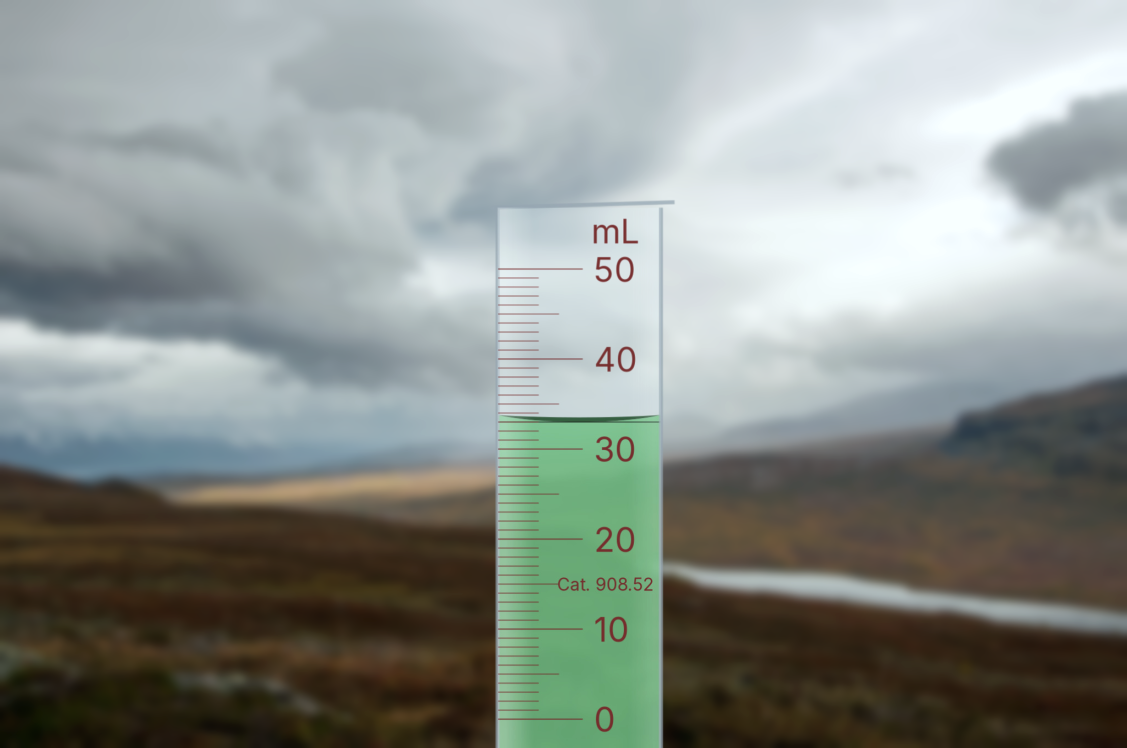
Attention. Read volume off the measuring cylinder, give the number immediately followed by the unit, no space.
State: 33mL
